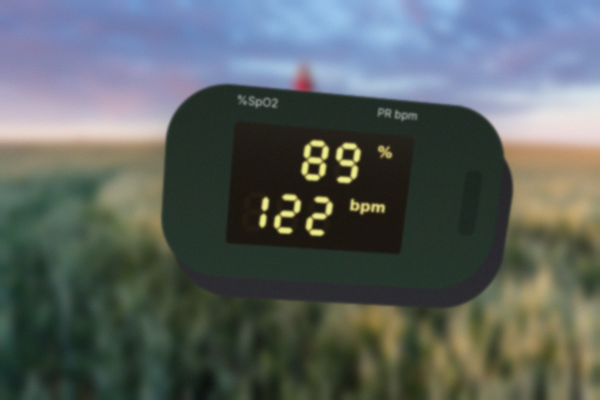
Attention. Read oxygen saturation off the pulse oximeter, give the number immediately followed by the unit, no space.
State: 89%
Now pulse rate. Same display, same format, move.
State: 122bpm
